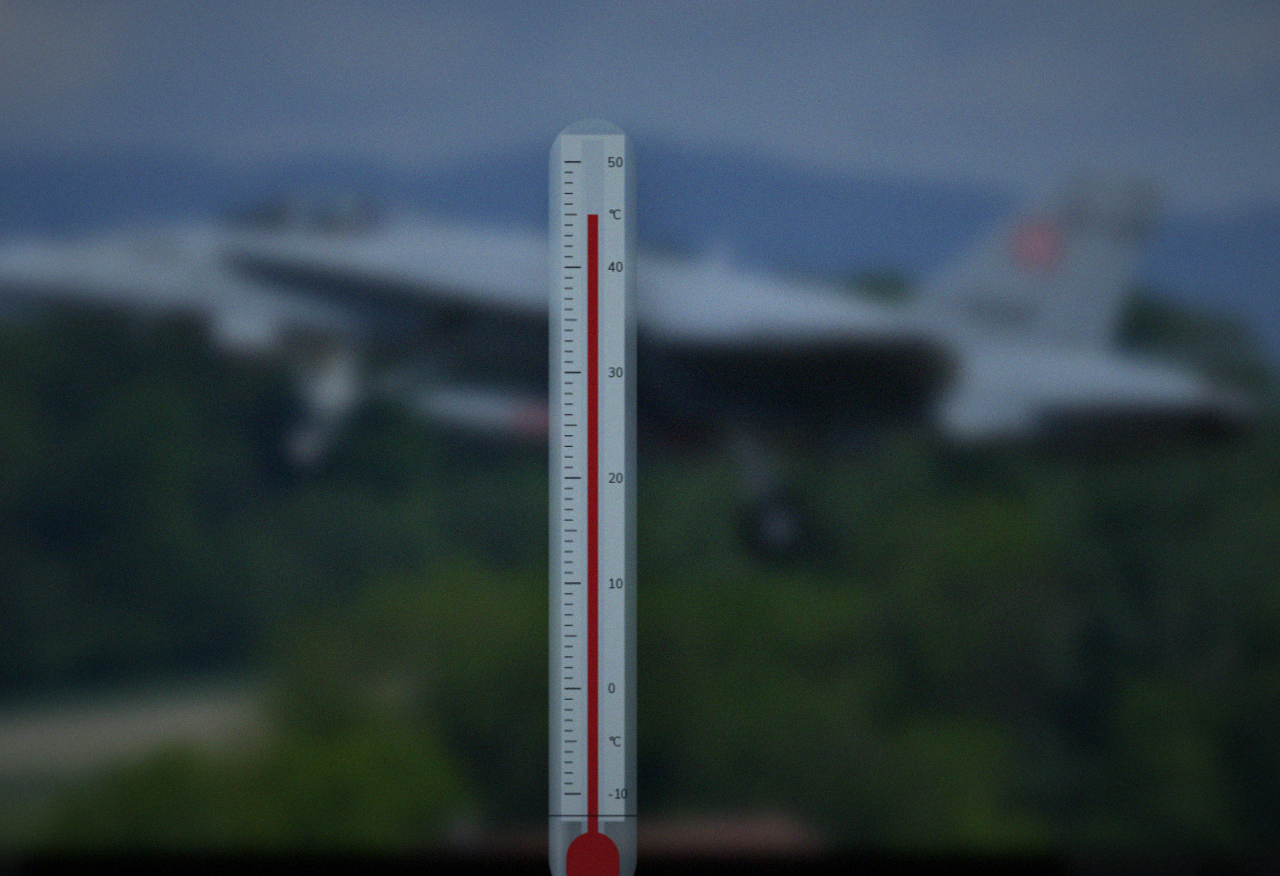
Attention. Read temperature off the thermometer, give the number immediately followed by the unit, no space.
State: 45°C
